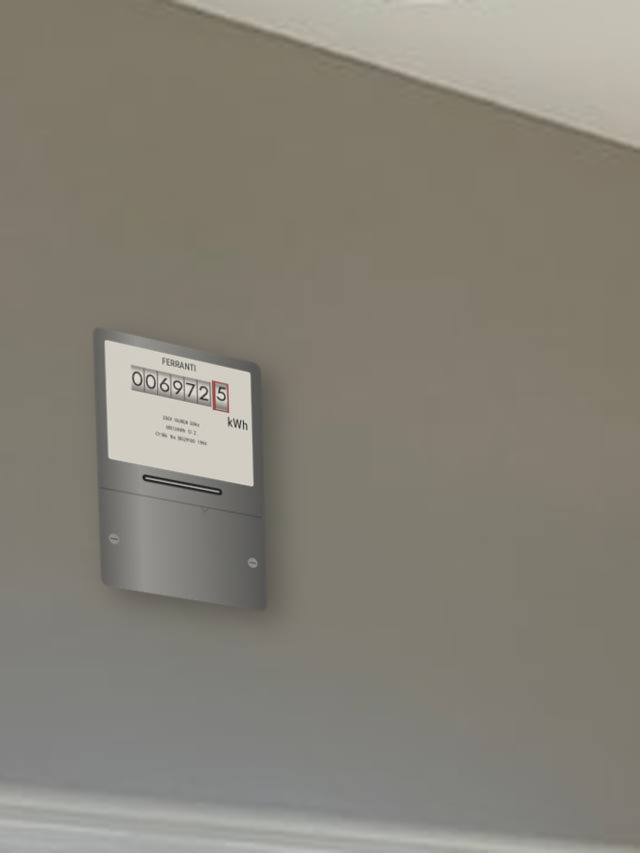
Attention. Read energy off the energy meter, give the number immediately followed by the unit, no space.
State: 6972.5kWh
